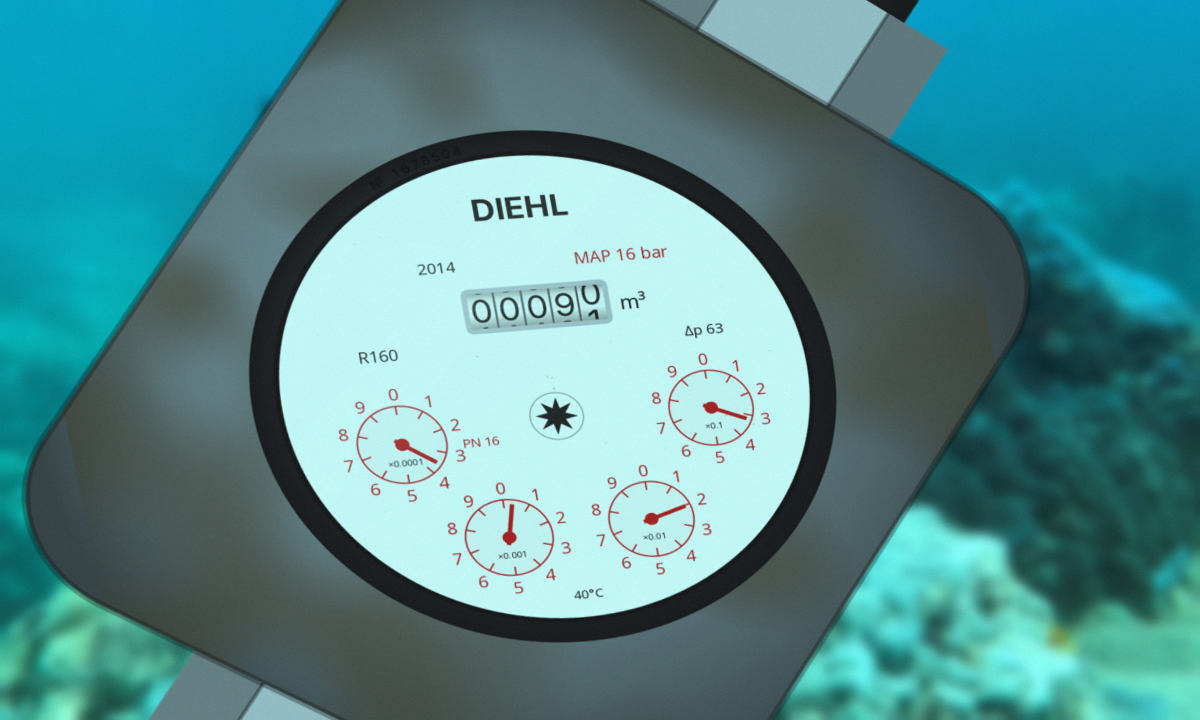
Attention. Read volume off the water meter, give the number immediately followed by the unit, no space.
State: 90.3203m³
